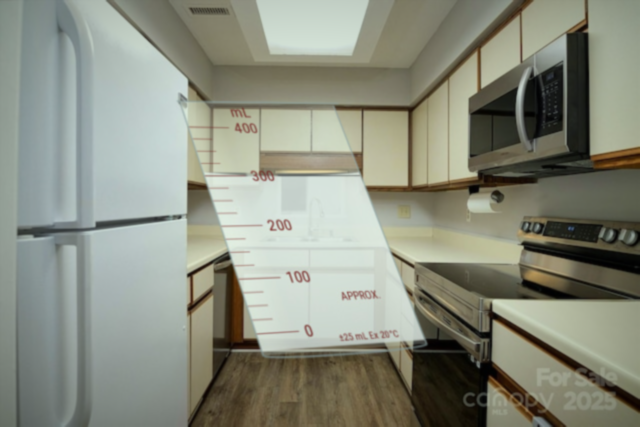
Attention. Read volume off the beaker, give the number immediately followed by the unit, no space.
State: 300mL
